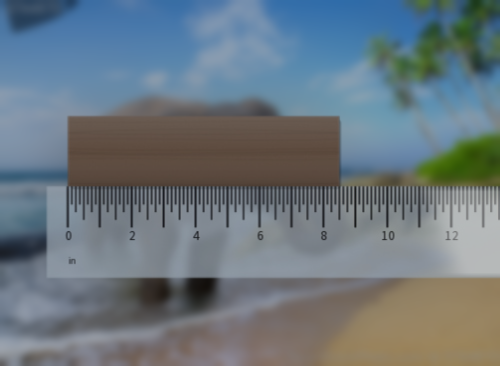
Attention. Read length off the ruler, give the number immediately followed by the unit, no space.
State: 8.5in
